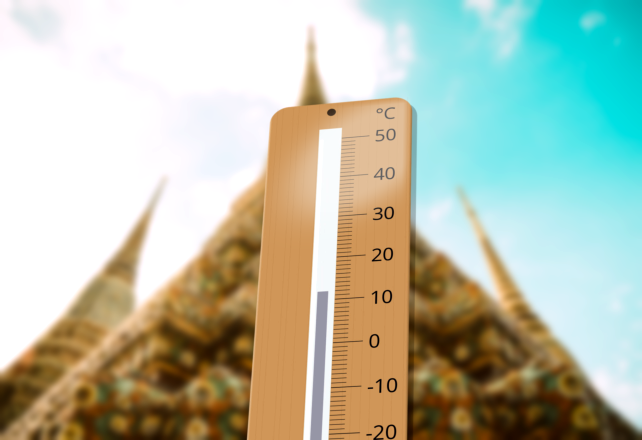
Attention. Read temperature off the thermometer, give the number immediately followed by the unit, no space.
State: 12°C
